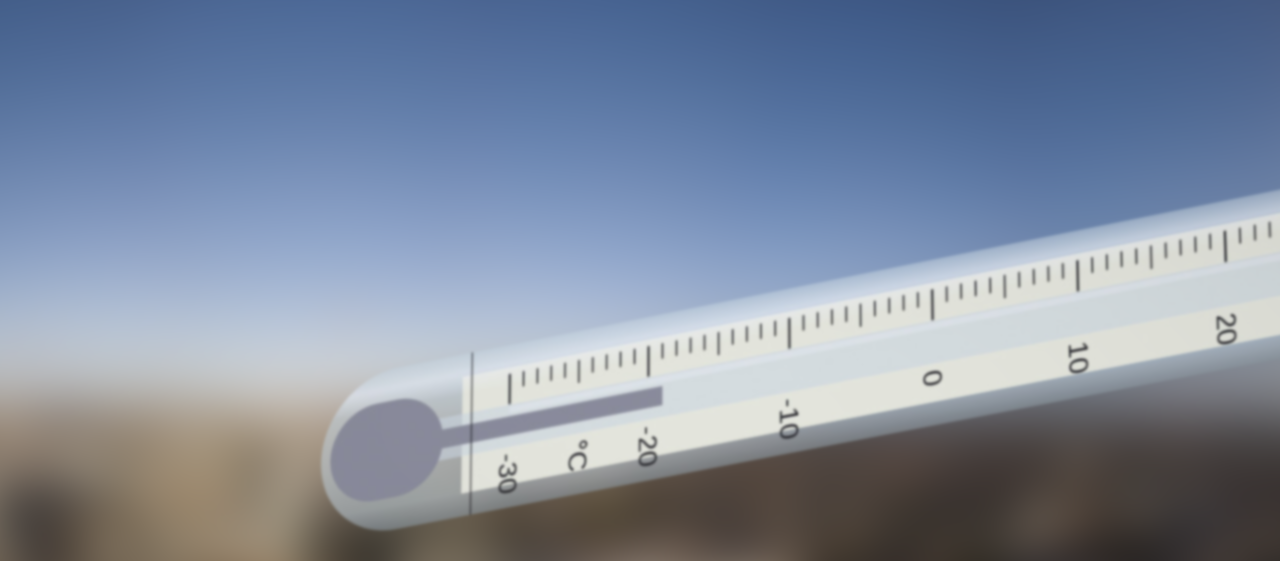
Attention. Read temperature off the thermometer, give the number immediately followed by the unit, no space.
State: -19°C
